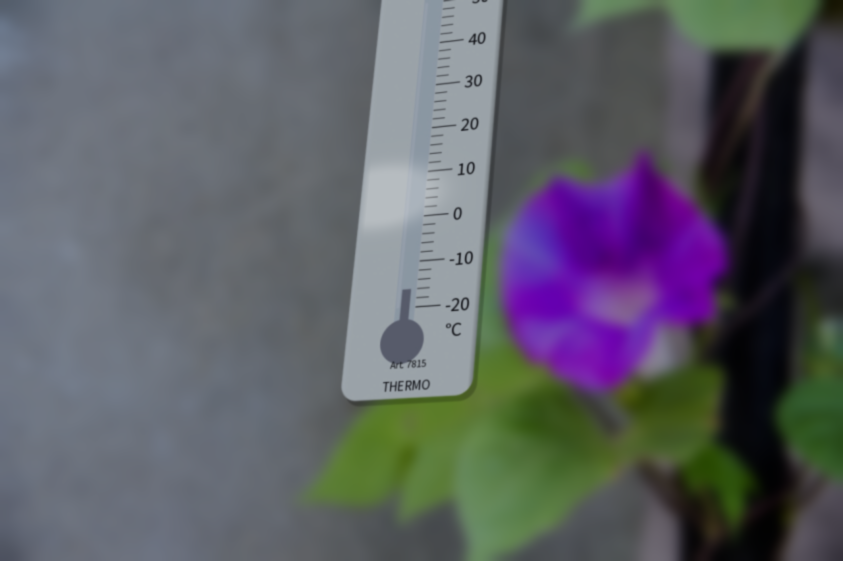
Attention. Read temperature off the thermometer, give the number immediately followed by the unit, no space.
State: -16°C
